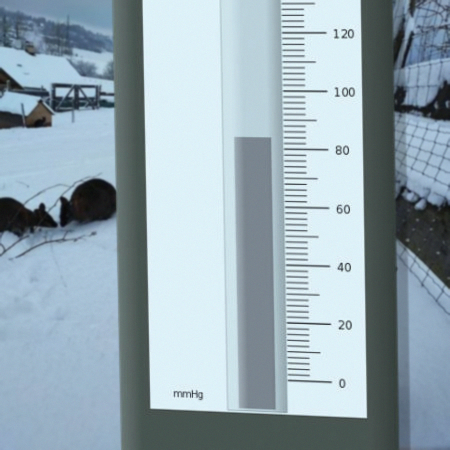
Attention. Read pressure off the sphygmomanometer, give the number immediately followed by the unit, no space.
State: 84mmHg
